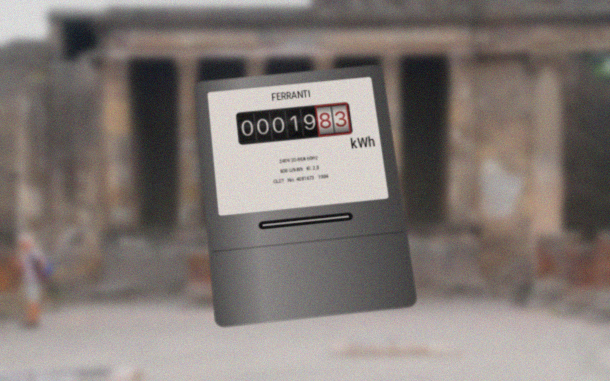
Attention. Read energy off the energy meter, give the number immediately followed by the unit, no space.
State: 19.83kWh
